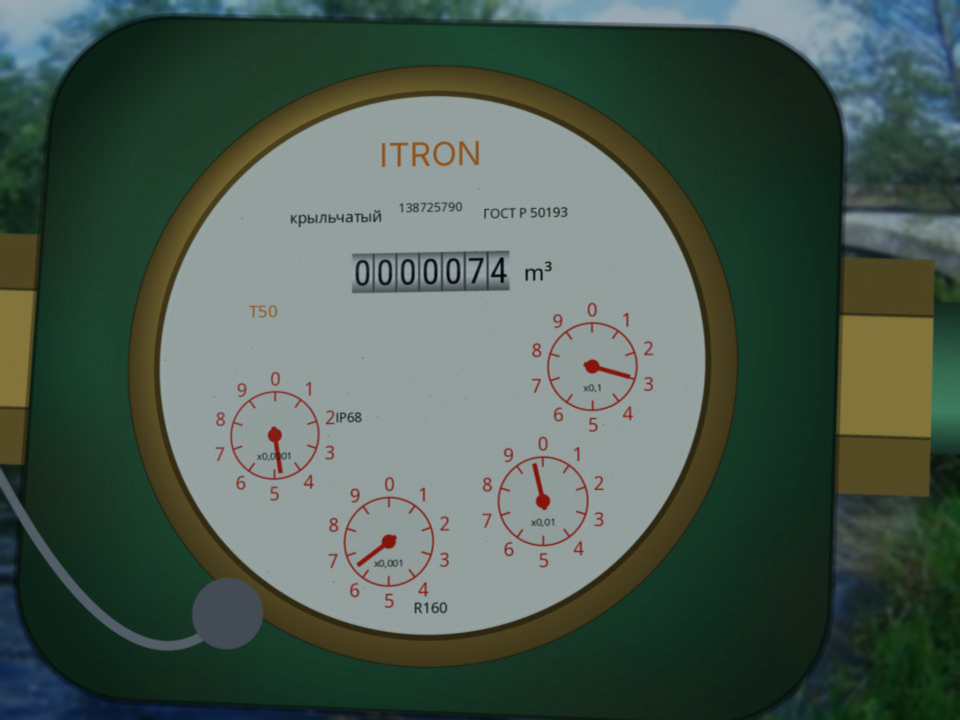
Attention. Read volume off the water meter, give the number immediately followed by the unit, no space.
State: 74.2964m³
